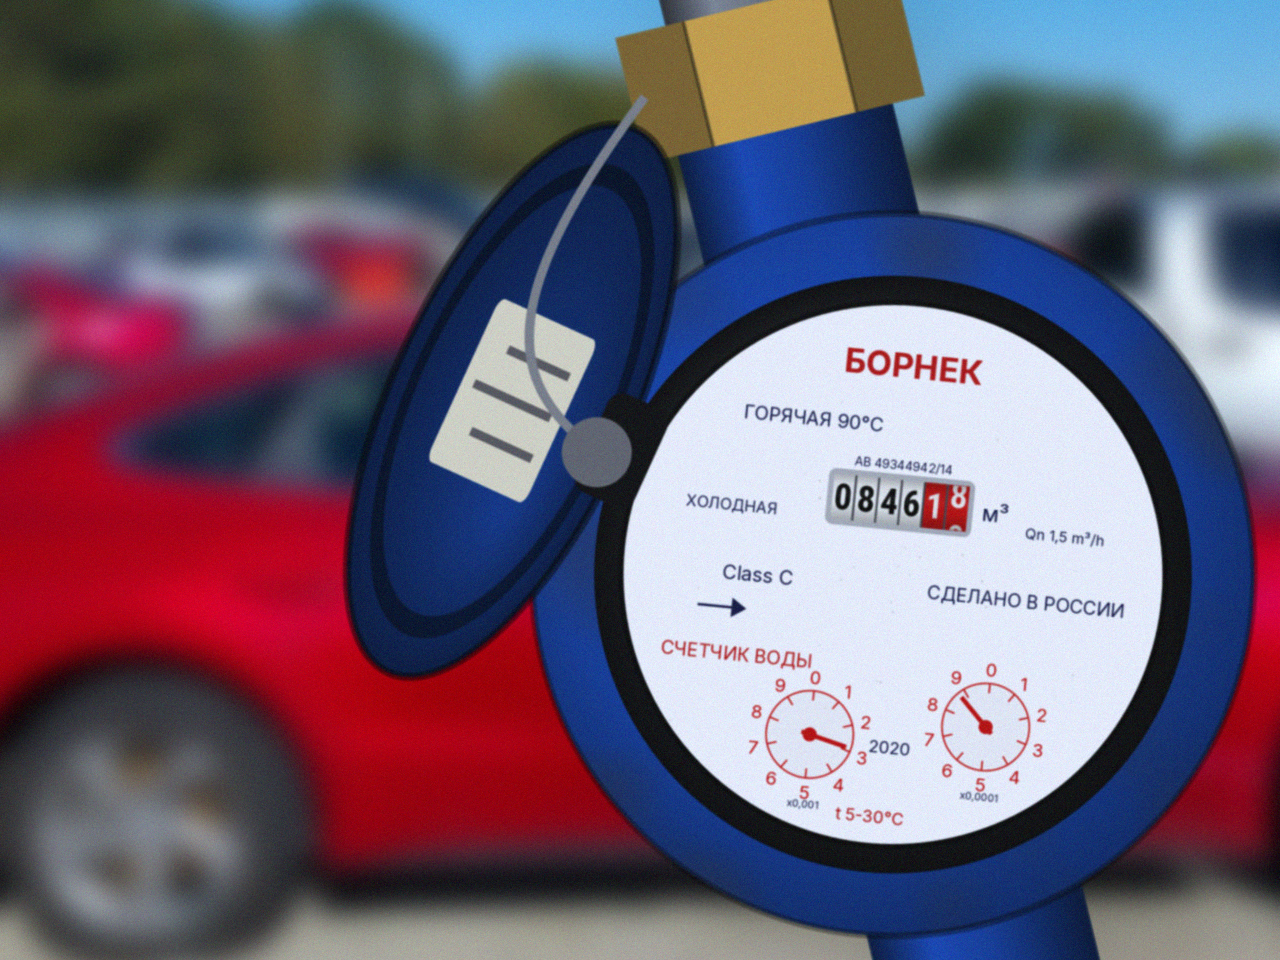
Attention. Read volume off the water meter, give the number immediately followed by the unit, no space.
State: 846.1828m³
